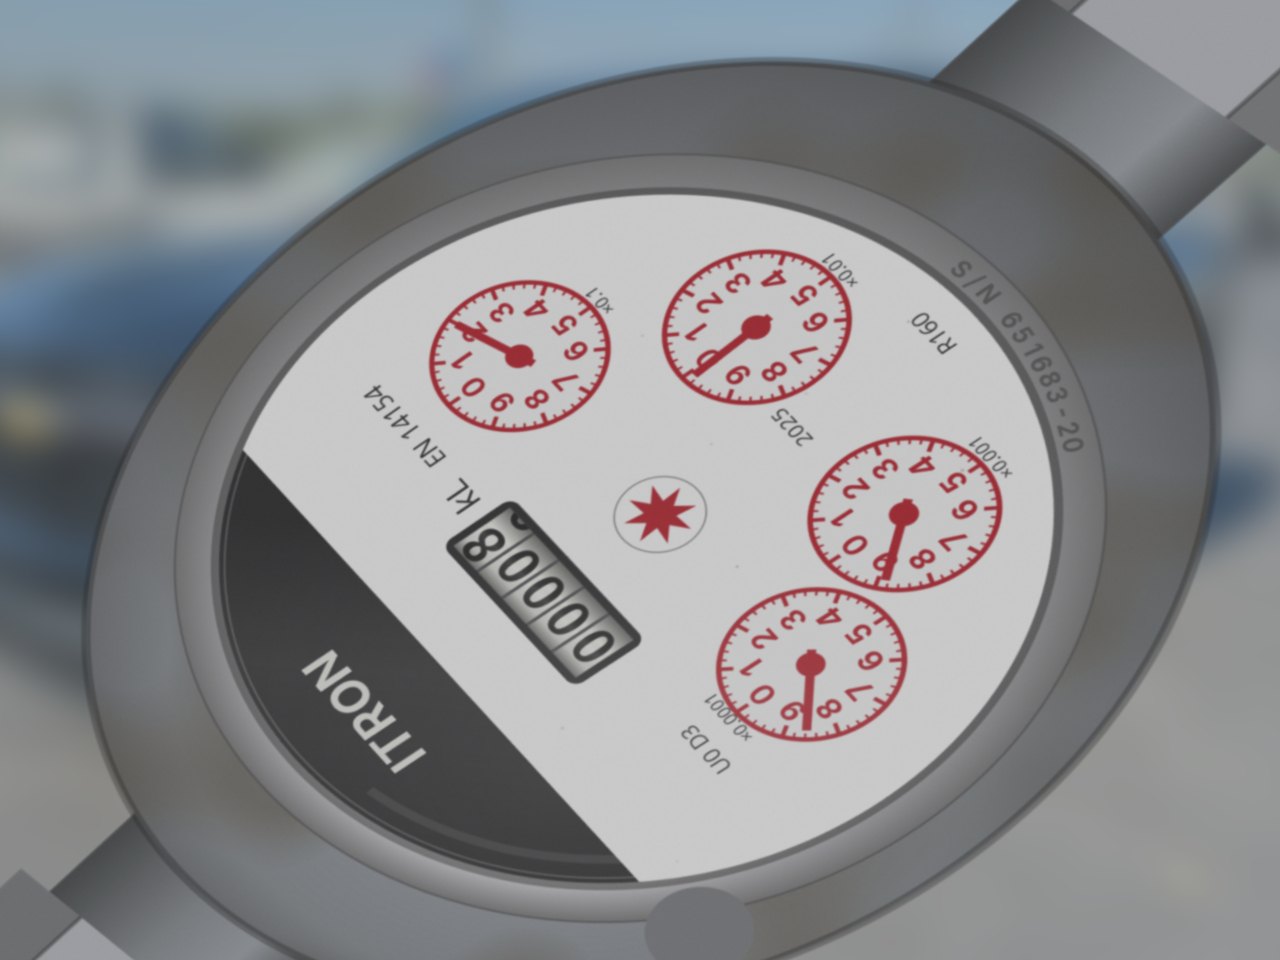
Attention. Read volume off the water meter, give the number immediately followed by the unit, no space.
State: 8.1988kL
